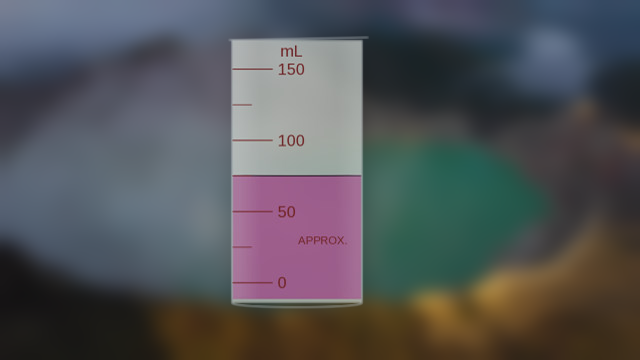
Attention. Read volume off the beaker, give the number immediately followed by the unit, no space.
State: 75mL
